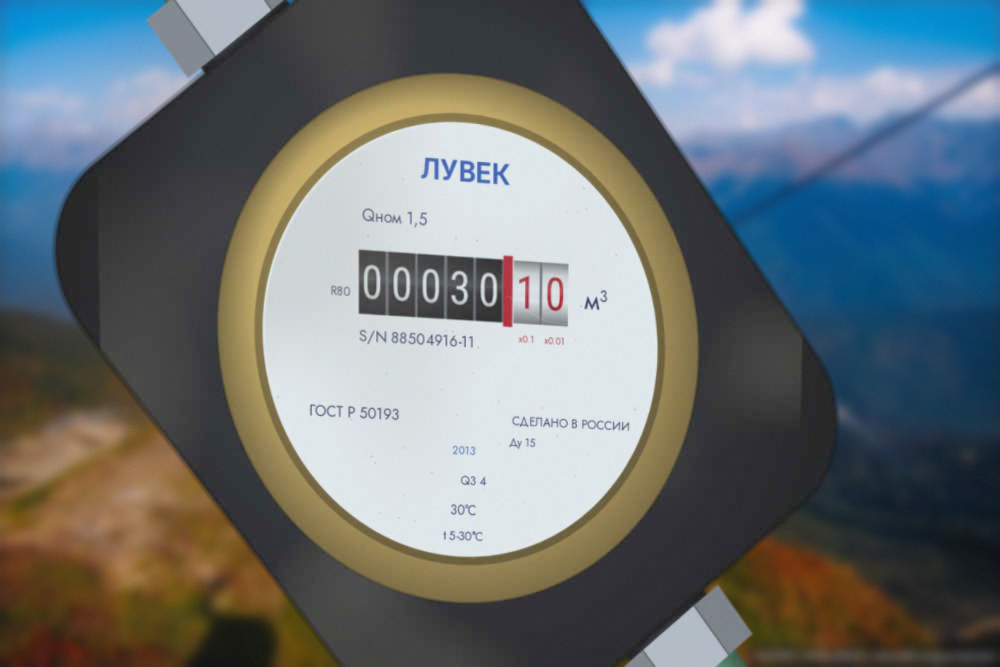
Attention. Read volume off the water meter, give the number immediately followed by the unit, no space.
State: 30.10m³
